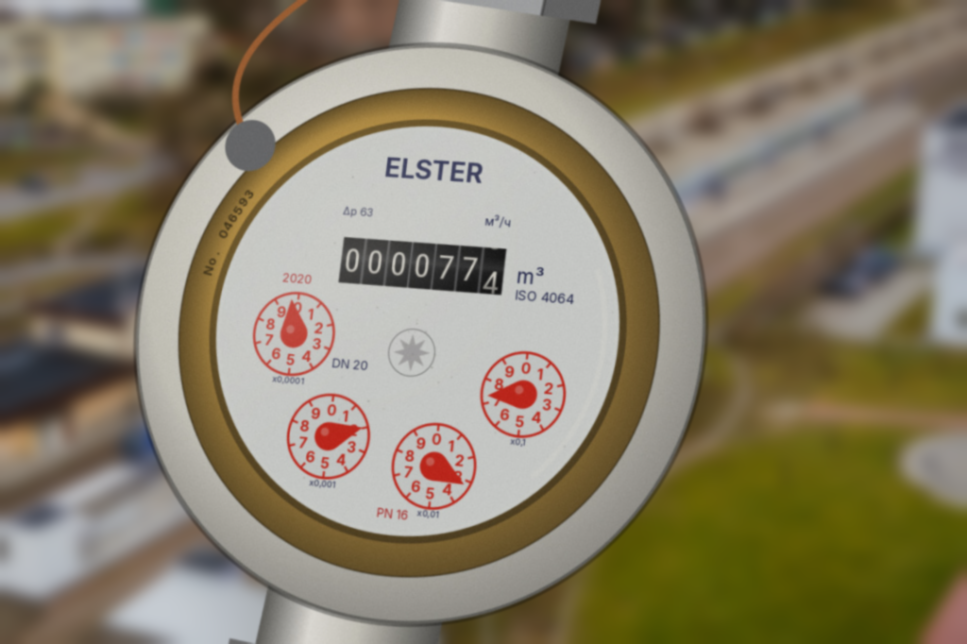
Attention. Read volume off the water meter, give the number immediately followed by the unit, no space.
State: 773.7319m³
